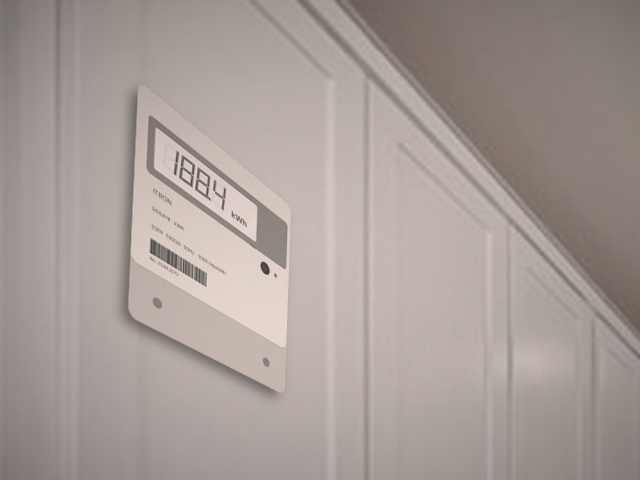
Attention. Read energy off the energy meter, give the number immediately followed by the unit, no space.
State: 188.4kWh
